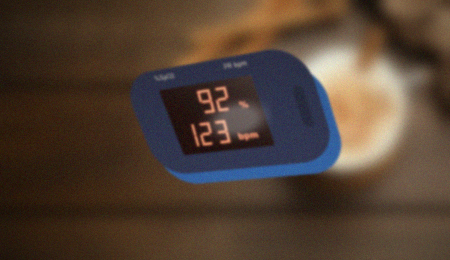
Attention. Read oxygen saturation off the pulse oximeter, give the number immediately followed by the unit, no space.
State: 92%
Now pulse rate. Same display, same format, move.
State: 123bpm
